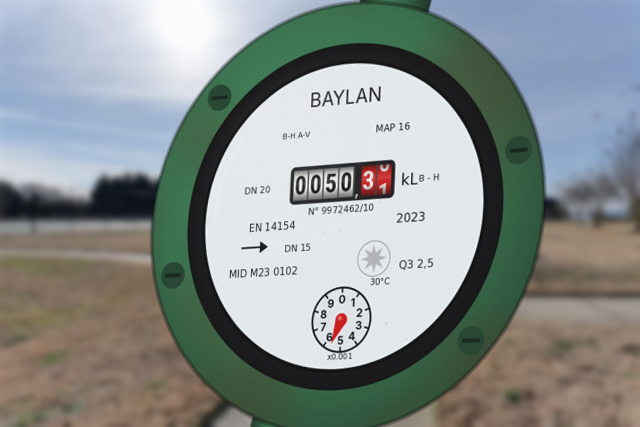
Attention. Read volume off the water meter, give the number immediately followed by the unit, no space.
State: 50.305kL
